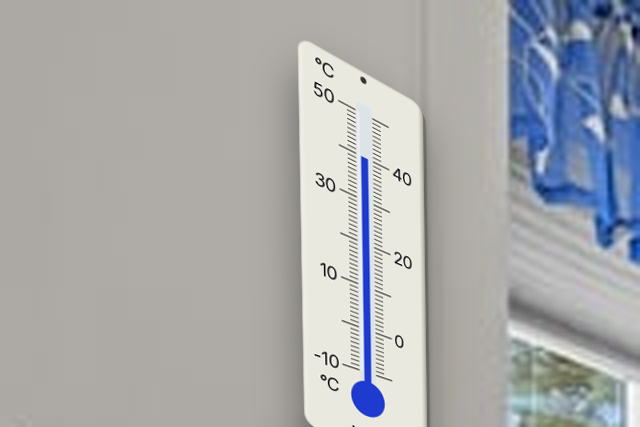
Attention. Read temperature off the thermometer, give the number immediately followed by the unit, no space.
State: 40°C
